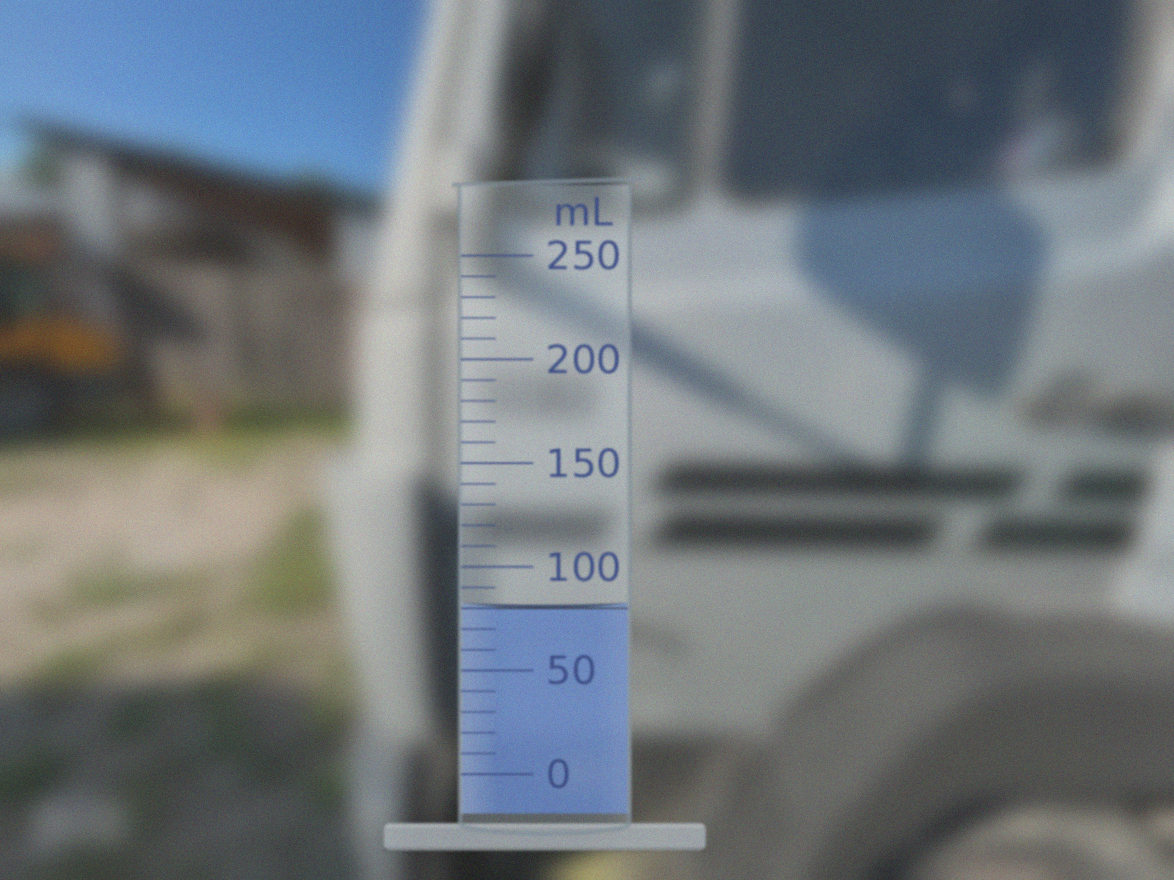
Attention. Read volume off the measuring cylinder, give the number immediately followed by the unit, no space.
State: 80mL
